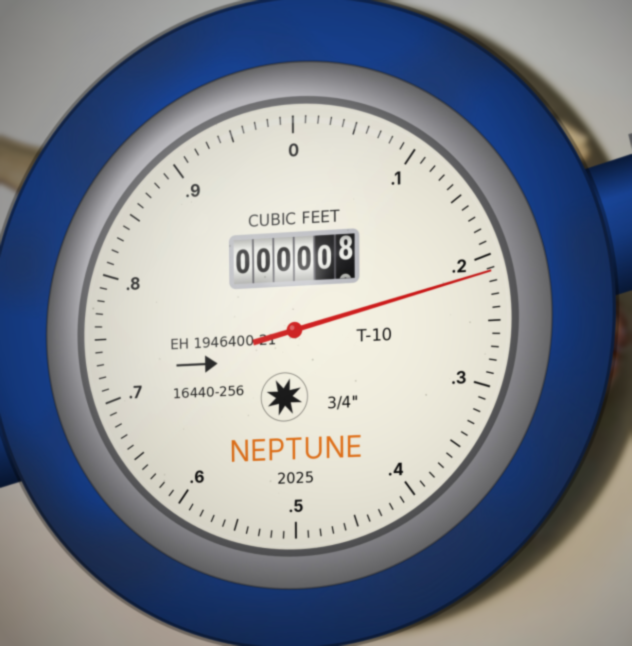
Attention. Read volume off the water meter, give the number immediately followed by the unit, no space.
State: 8.21ft³
